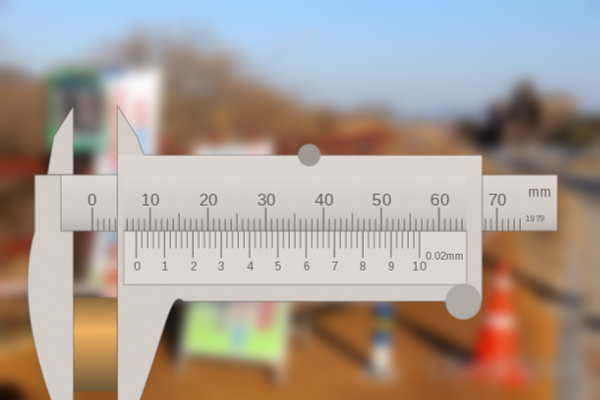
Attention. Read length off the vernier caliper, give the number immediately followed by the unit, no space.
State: 7.6mm
